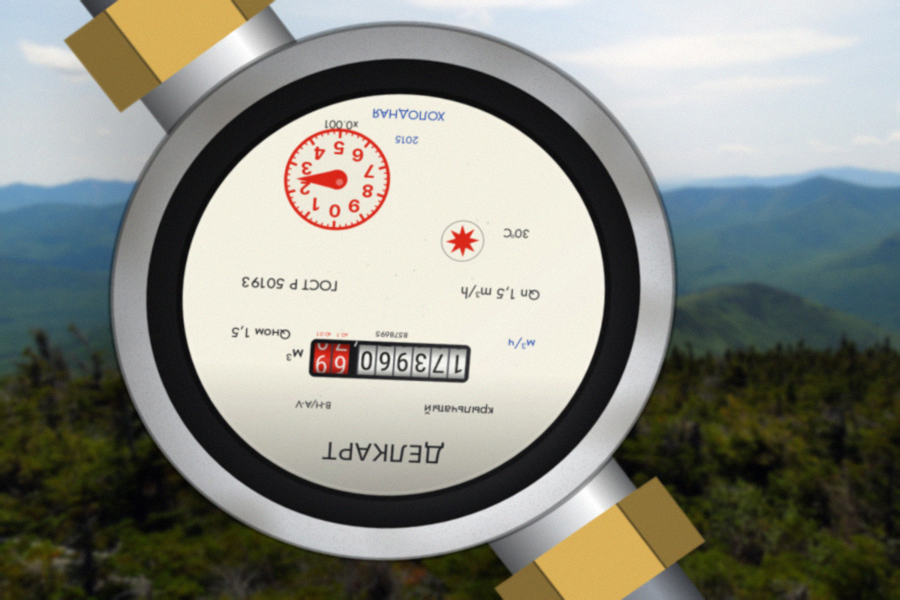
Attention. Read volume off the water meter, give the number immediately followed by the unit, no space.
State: 173960.692m³
